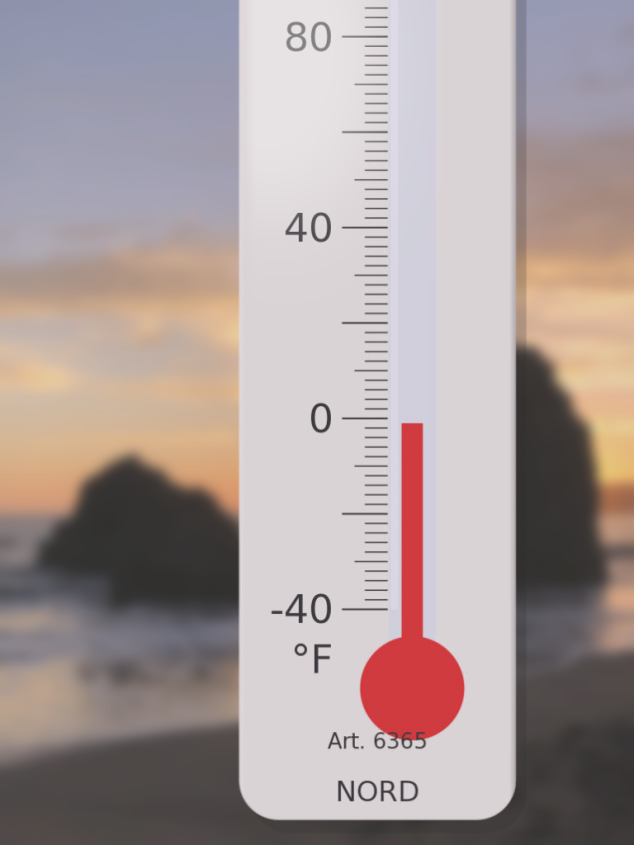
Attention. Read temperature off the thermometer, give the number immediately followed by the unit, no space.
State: -1°F
